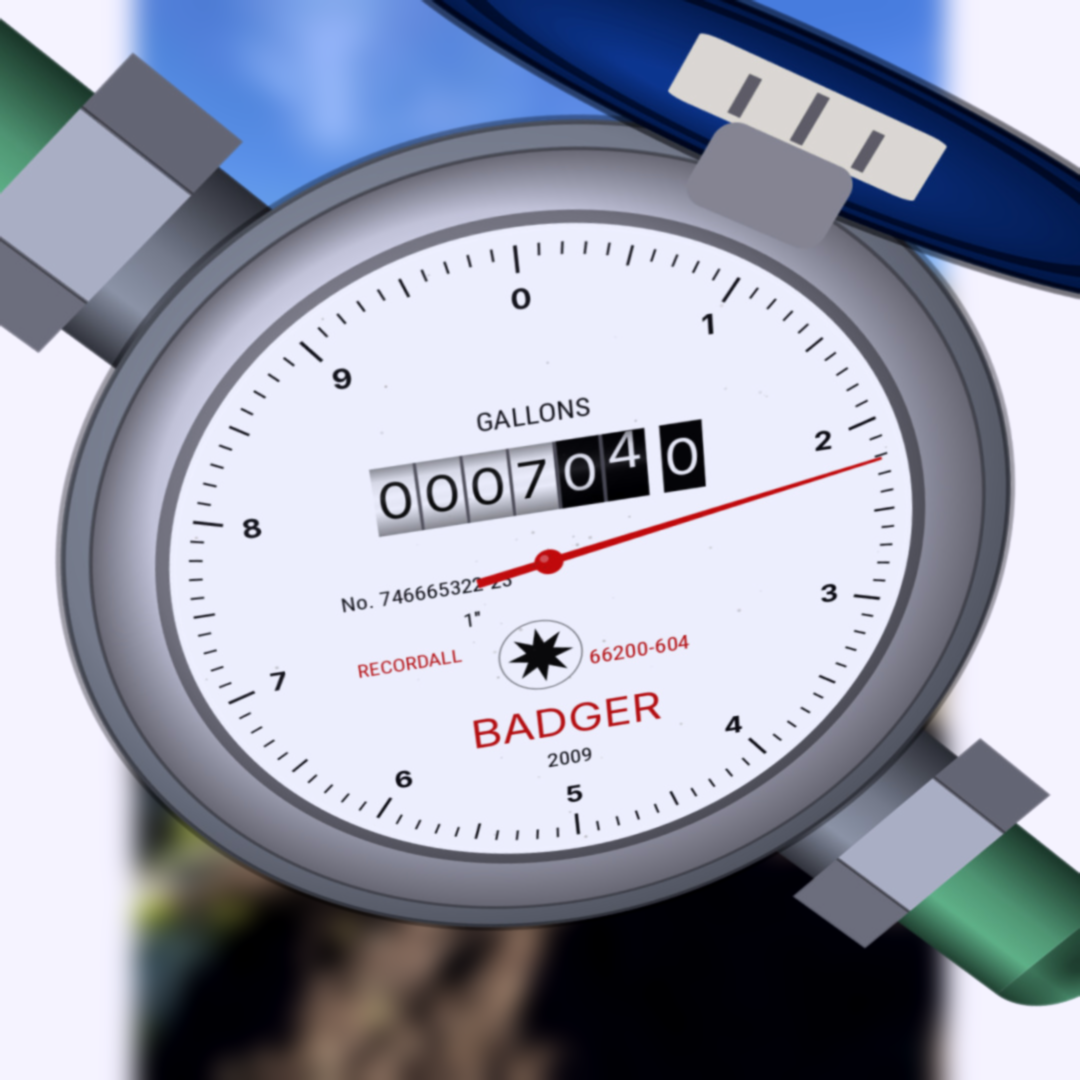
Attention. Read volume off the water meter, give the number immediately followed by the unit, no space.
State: 7042.2gal
